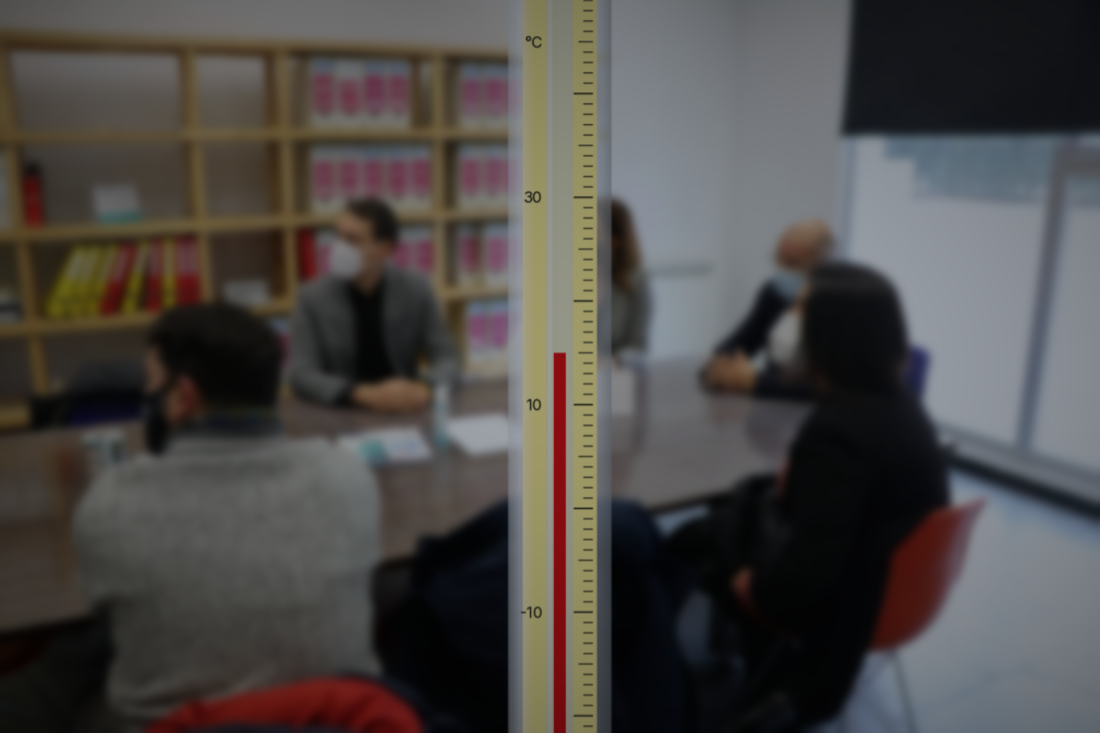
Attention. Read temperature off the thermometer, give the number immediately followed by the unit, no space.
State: 15°C
